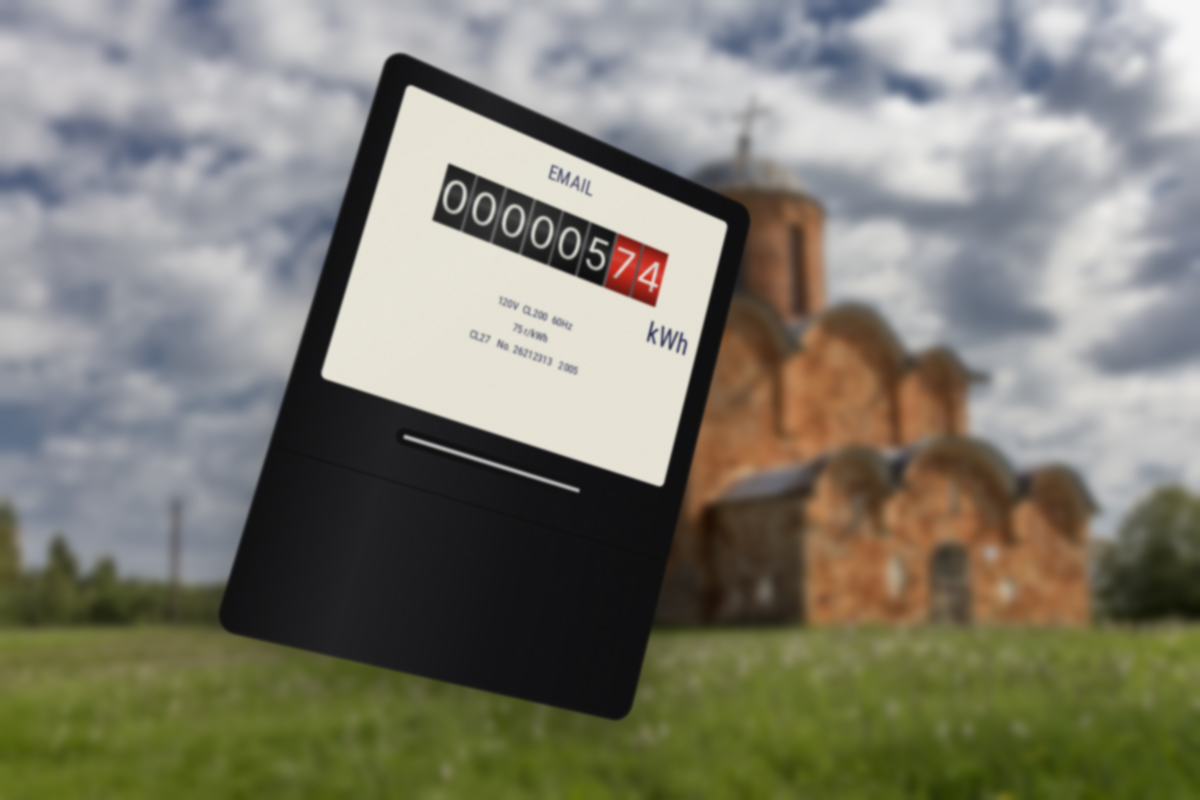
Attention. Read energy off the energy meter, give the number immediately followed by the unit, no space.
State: 5.74kWh
